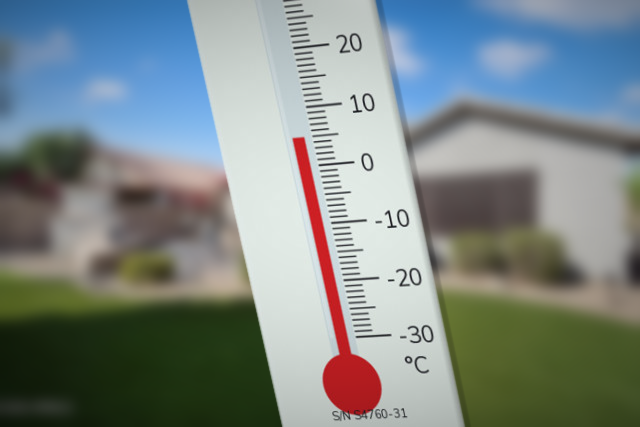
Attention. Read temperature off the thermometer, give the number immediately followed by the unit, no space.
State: 5°C
